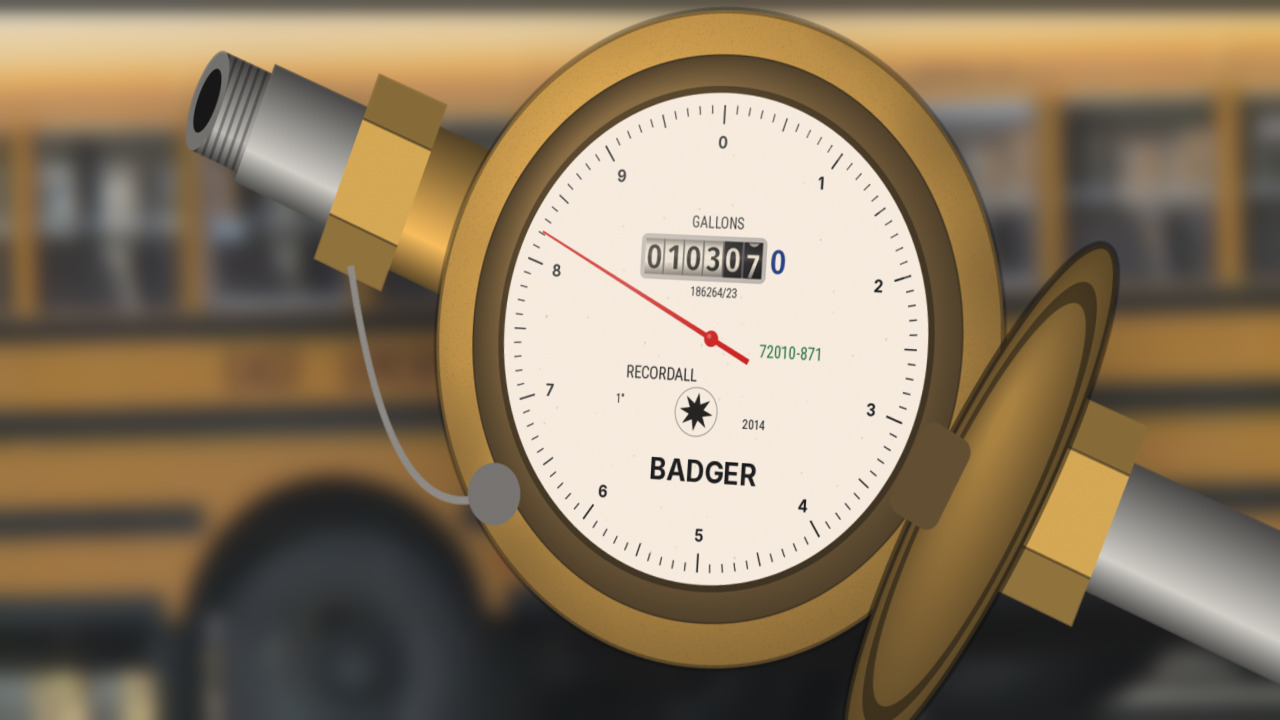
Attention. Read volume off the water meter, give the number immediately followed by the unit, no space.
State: 103068.2gal
